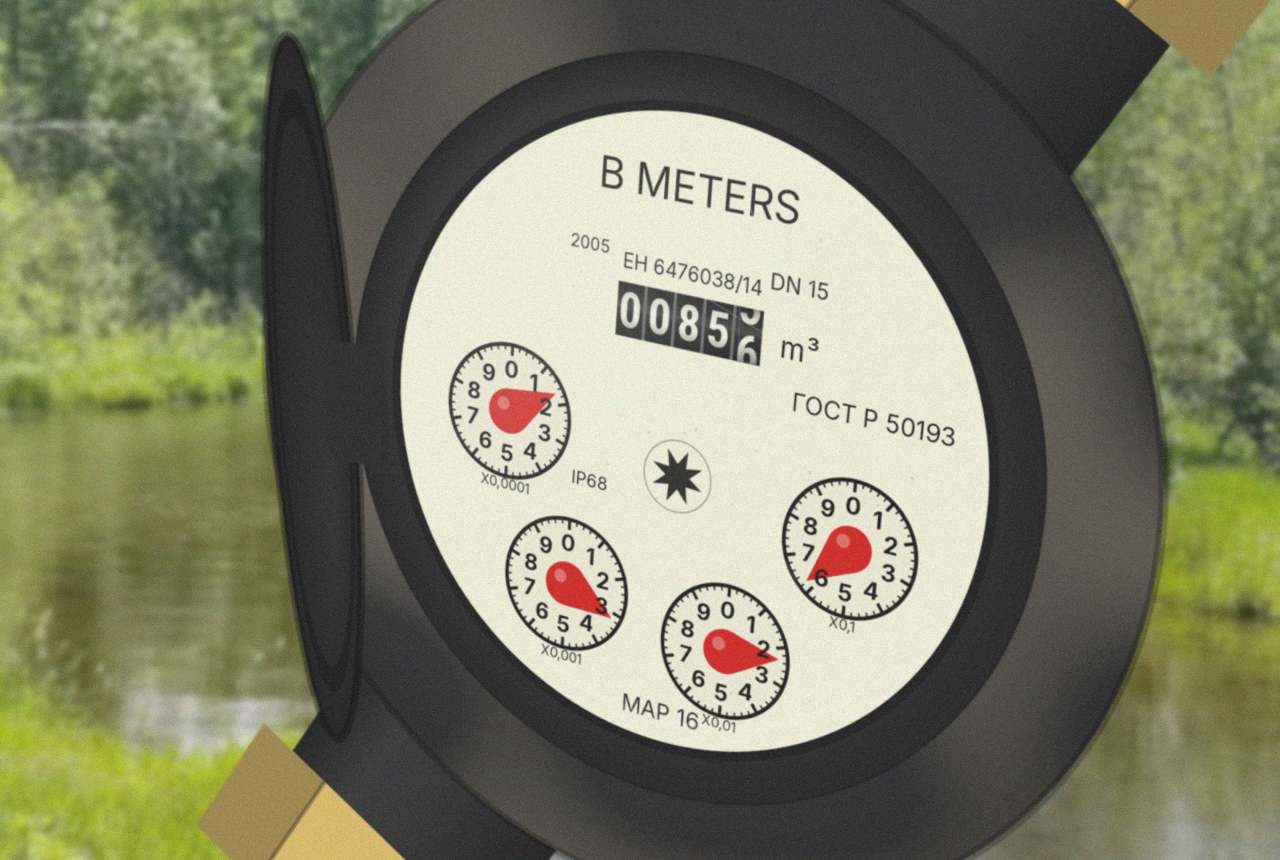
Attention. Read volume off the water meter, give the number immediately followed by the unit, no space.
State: 855.6231m³
